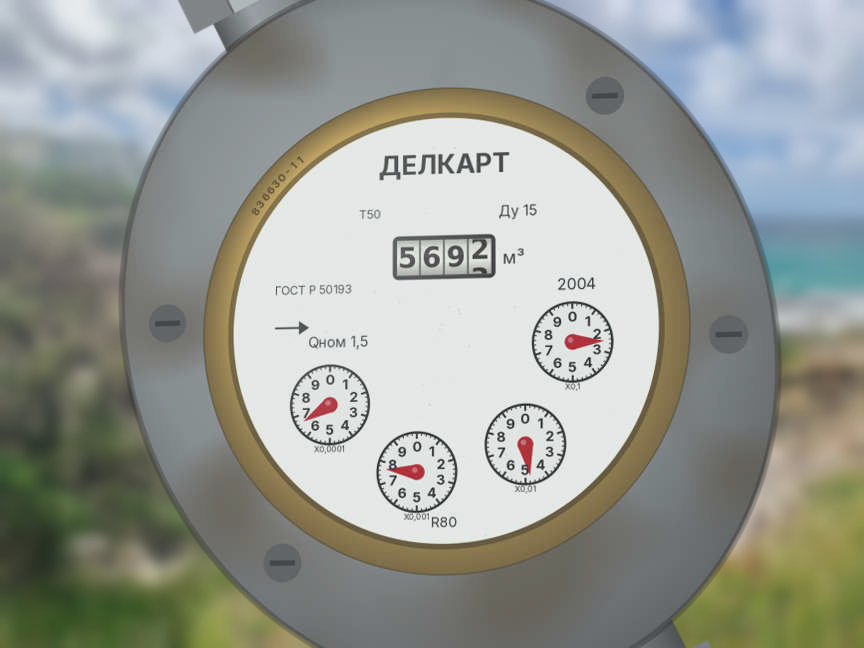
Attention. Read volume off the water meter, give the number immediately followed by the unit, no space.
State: 5692.2476m³
